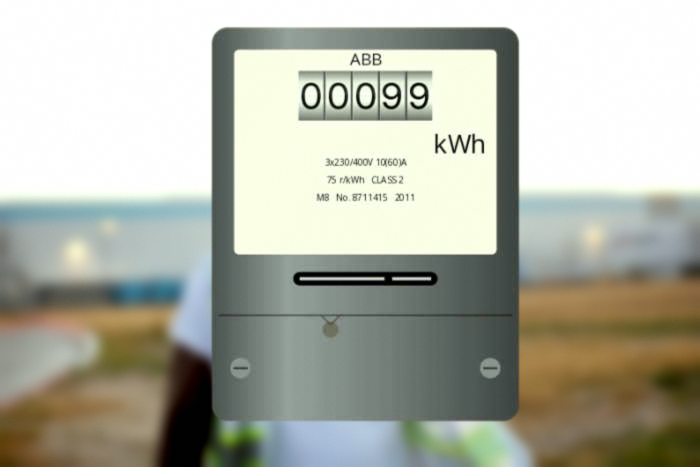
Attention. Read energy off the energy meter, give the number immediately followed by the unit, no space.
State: 99kWh
